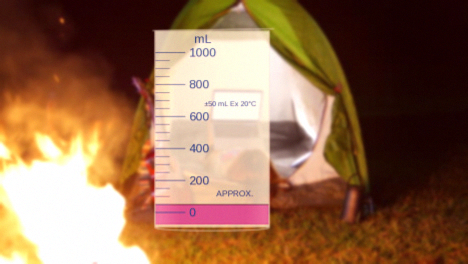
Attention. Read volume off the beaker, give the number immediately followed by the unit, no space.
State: 50mL
